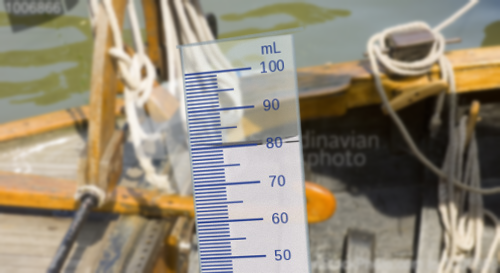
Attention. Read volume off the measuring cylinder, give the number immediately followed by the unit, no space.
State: 80mL
